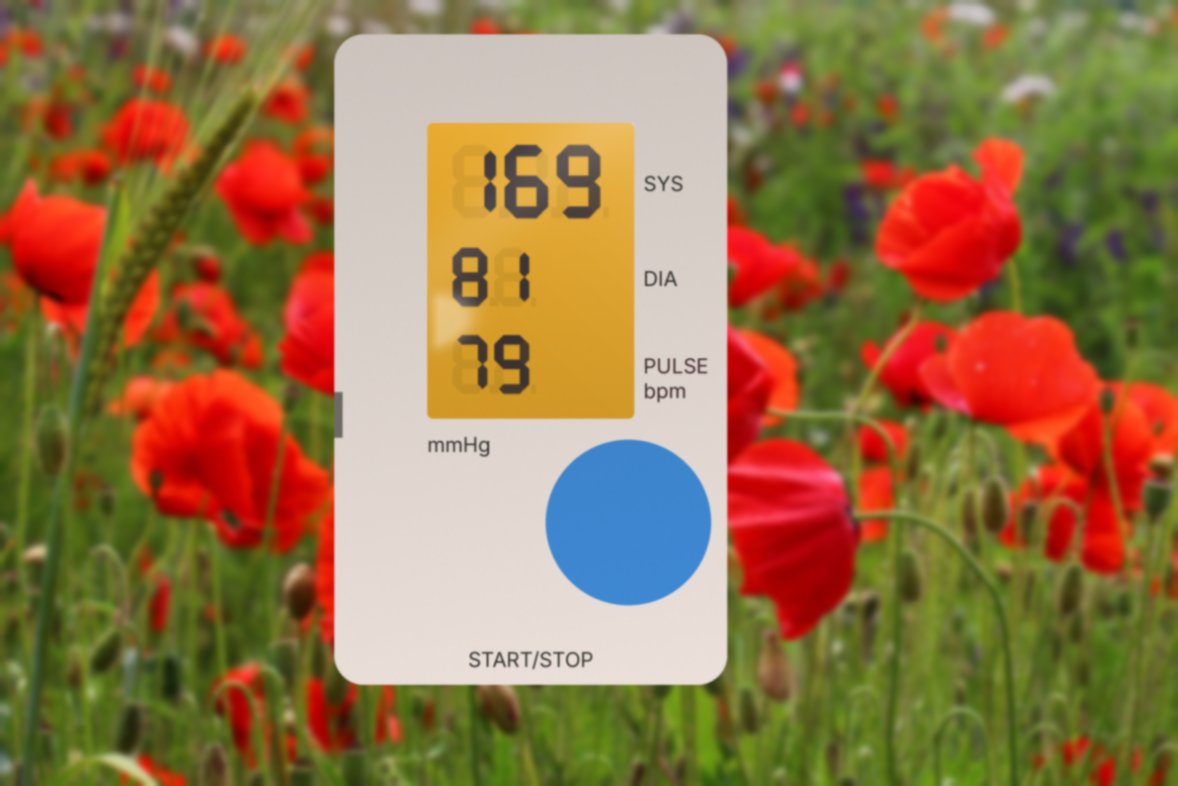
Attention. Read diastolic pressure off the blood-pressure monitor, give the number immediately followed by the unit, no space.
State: 81mmHg
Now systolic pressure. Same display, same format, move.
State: 169mmHg
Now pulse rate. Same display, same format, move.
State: 79bpm
